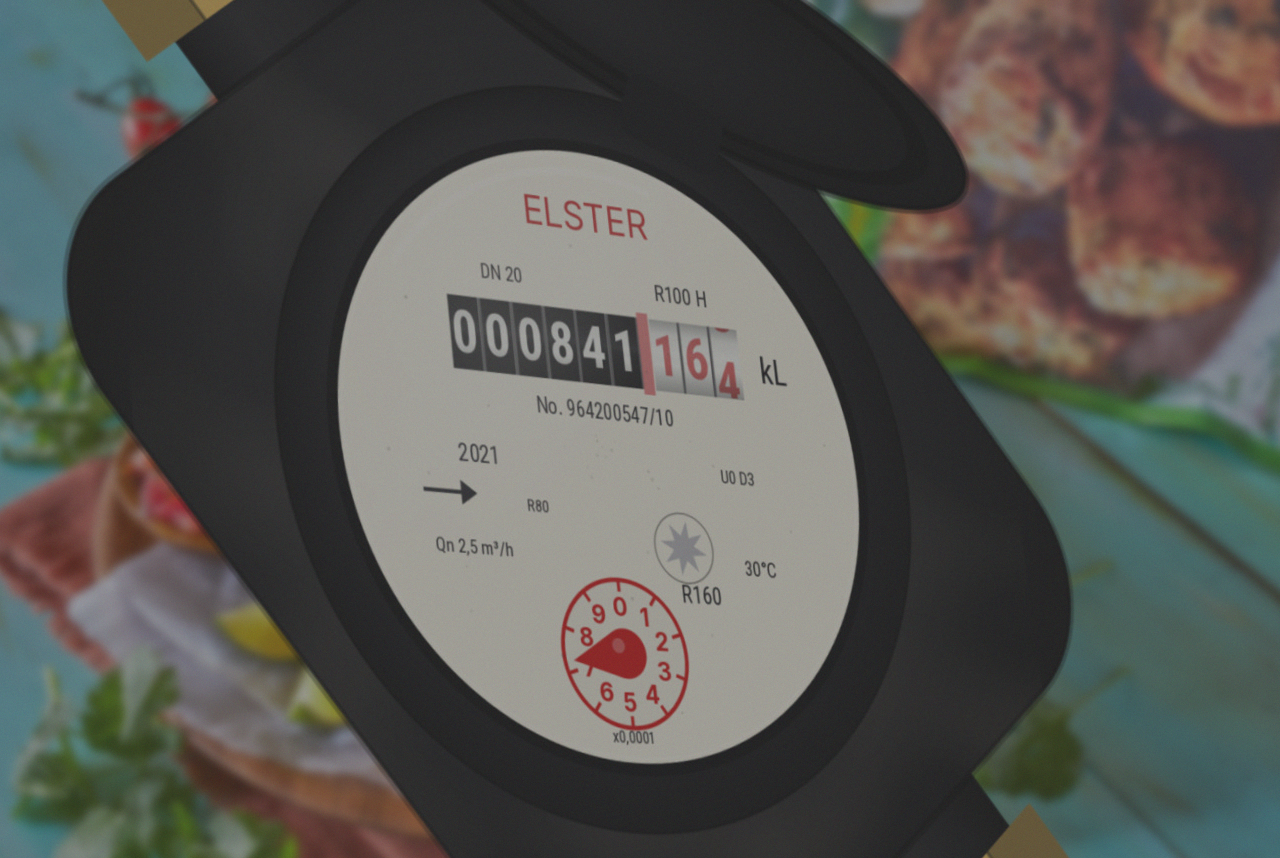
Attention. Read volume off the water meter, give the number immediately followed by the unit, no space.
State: 841.1637kL
